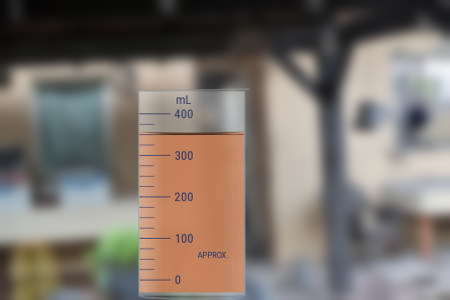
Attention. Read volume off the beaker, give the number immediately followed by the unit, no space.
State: 350mL
